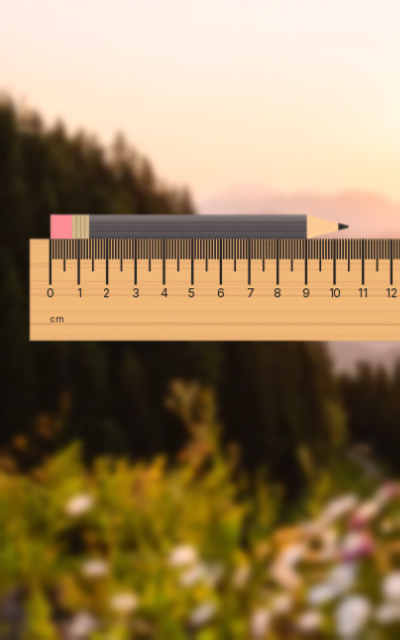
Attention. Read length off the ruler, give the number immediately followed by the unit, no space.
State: 10.5cm
